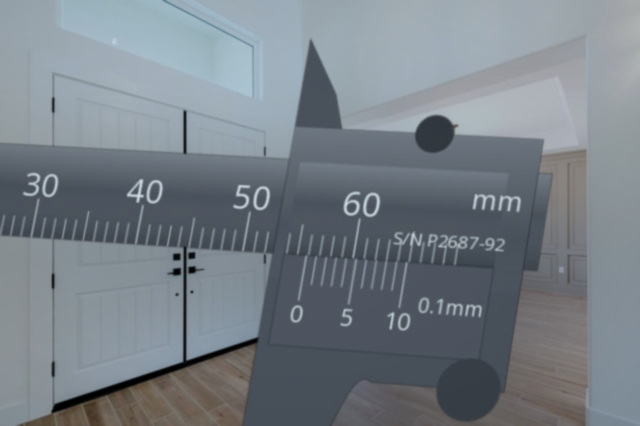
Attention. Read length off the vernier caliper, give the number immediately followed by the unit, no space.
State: 55.8mm
